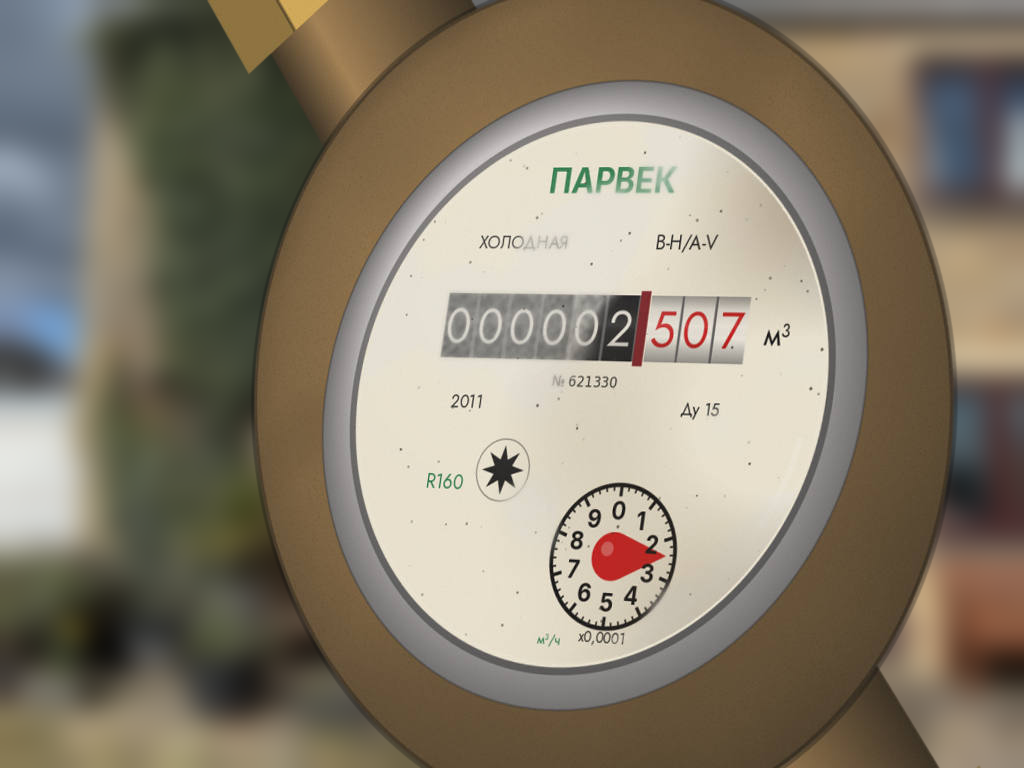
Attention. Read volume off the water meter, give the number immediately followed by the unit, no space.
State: 2.5072m³
